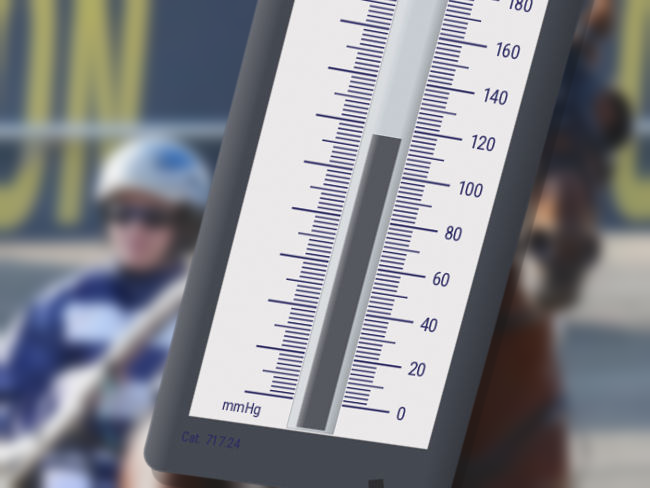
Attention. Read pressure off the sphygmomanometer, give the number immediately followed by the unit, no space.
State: 116mmHg
